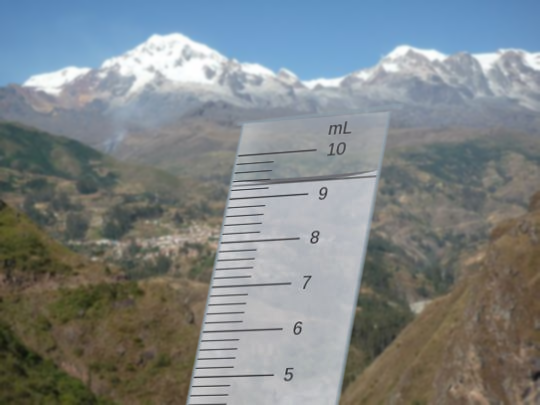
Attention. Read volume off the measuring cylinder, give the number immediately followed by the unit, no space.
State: 9.3mL
